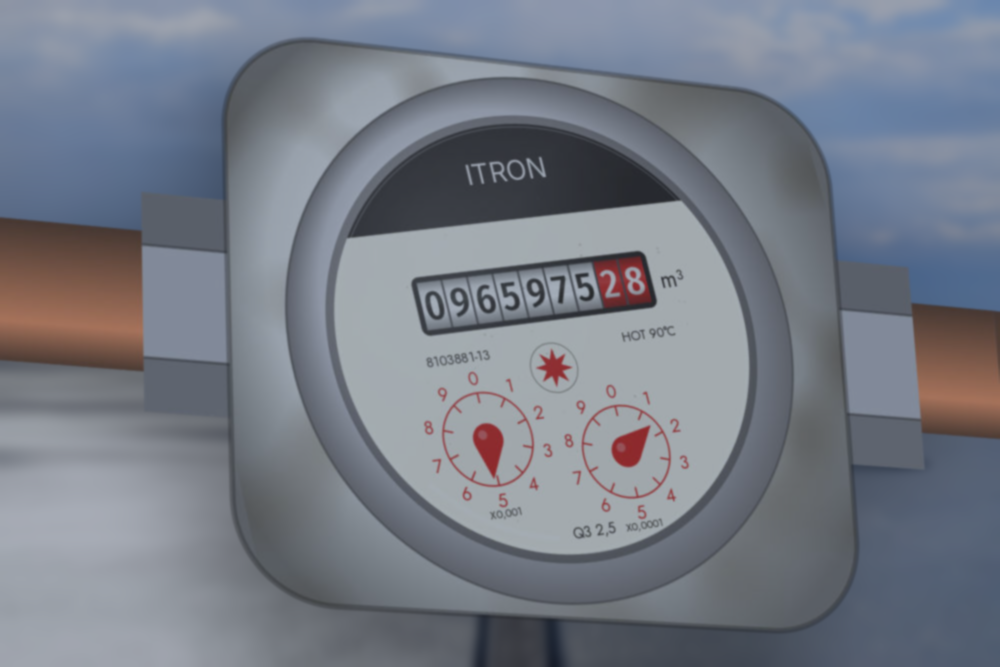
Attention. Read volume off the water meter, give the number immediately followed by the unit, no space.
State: 965975.2851m³
